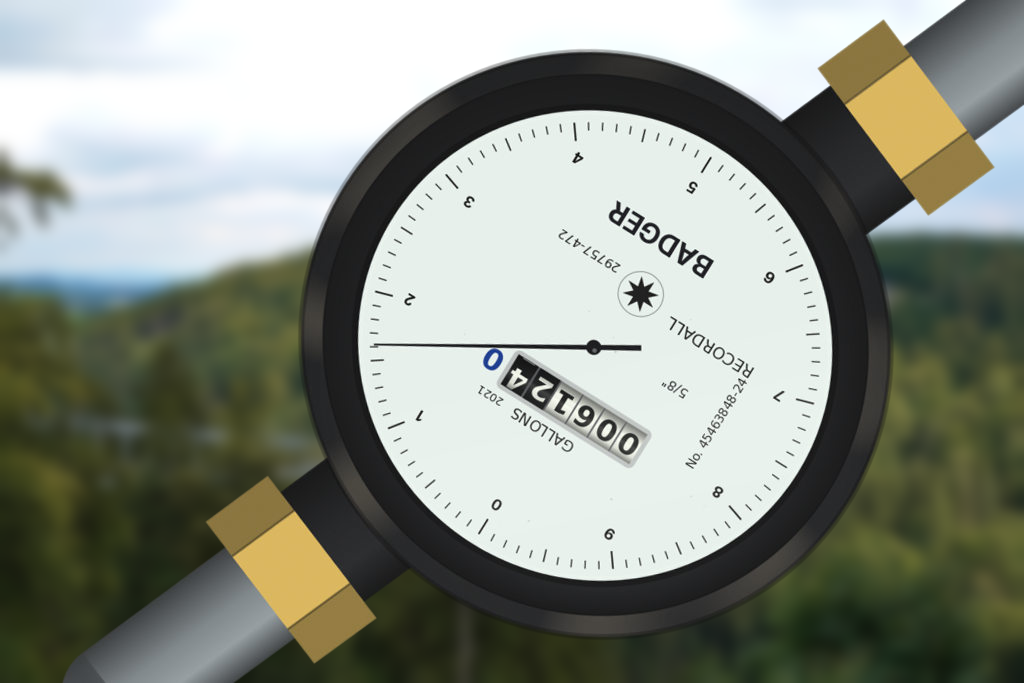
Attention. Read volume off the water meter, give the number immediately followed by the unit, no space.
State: 61241.6gal
